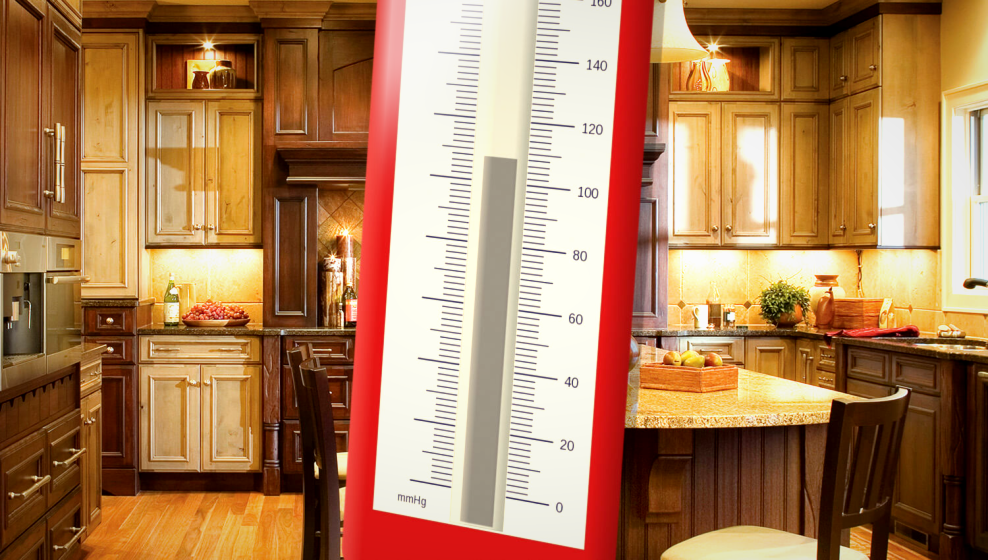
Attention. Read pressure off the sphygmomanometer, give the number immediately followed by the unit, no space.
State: 108mmHg
